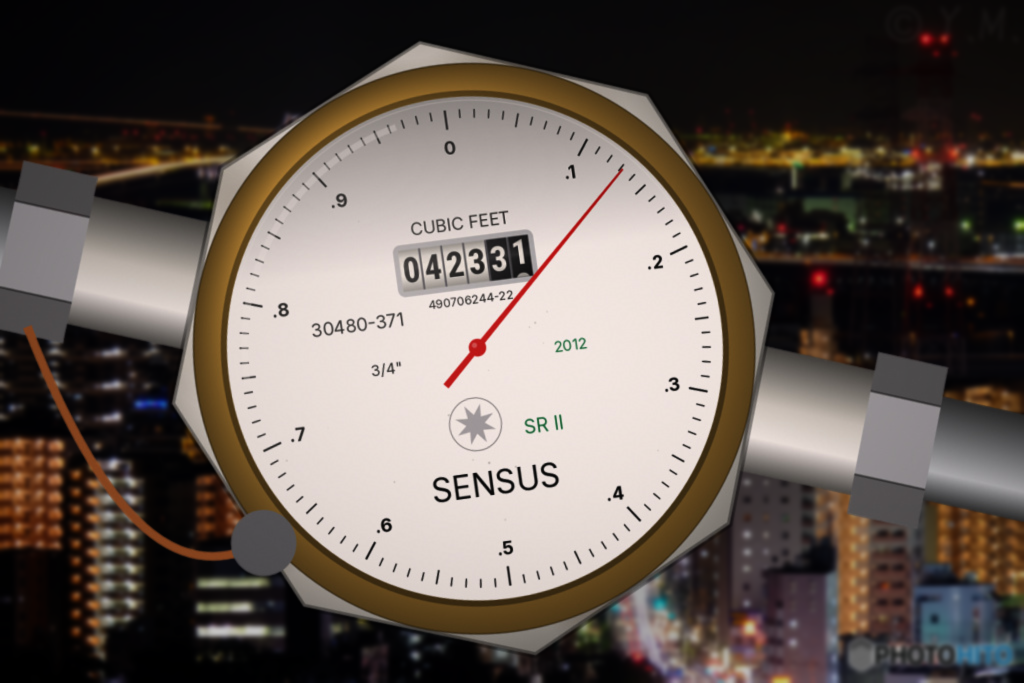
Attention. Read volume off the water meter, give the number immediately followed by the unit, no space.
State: 42331.13ft³
